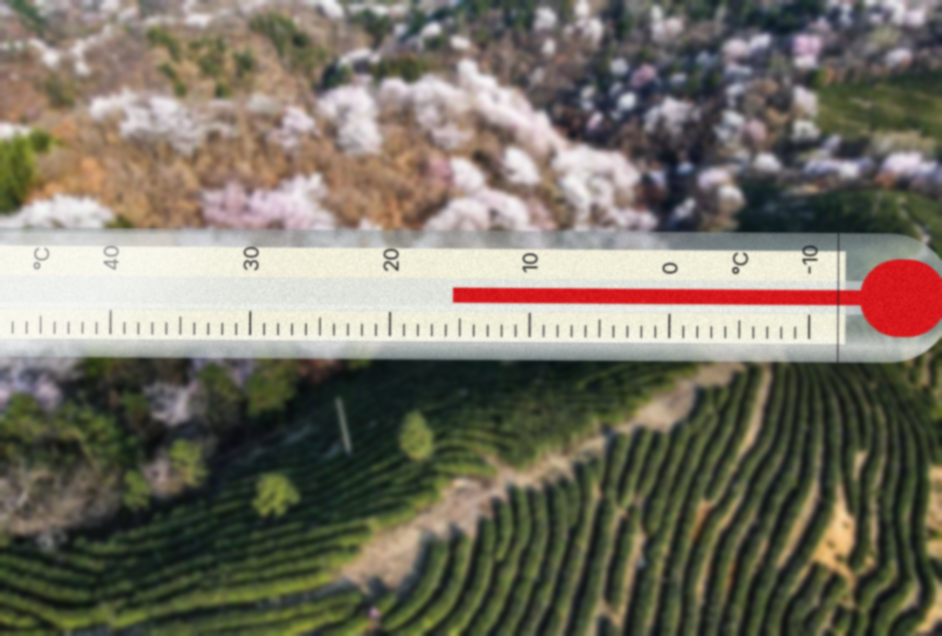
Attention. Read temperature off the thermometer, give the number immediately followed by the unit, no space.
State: 15.5°C
